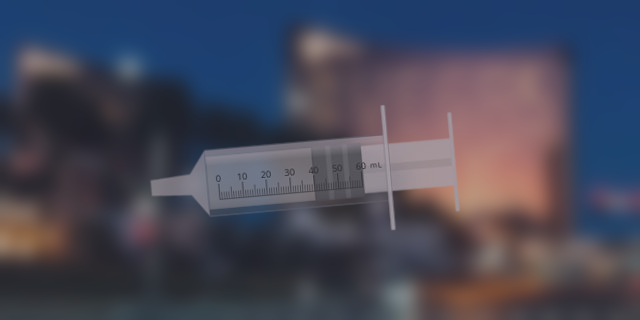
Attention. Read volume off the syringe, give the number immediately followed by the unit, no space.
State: 40mL
